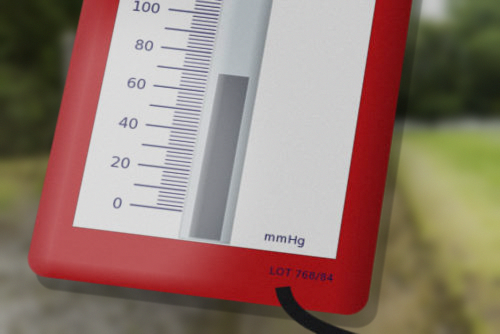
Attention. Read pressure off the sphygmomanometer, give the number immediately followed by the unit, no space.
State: 70mmHg
